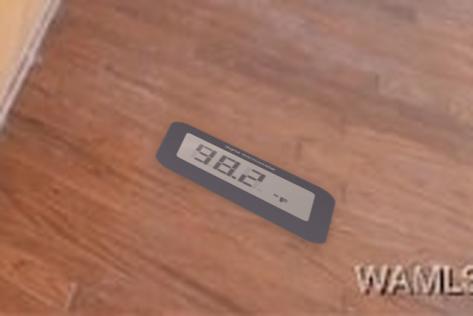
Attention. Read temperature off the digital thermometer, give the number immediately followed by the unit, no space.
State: 98.2°F
